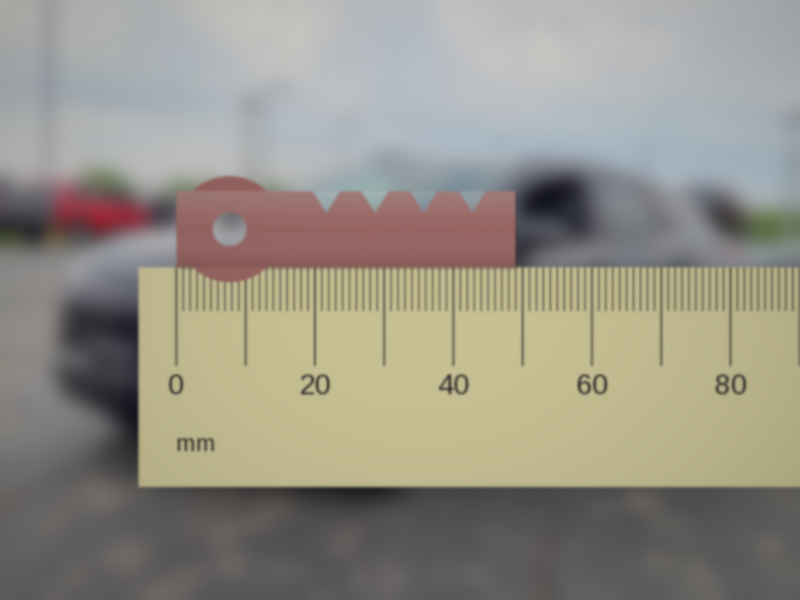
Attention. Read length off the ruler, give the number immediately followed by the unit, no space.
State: 49mm
